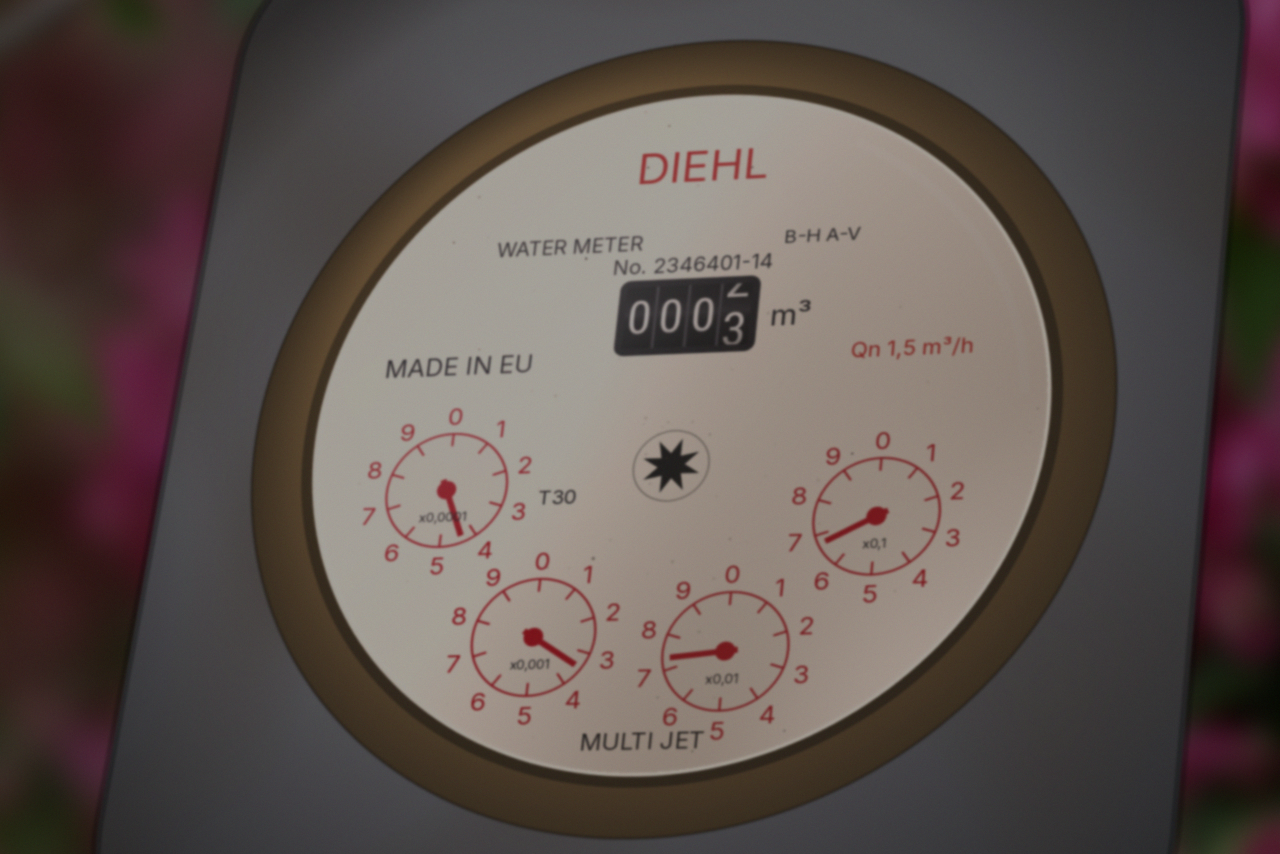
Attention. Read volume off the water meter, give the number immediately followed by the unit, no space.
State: 2.6734m³
